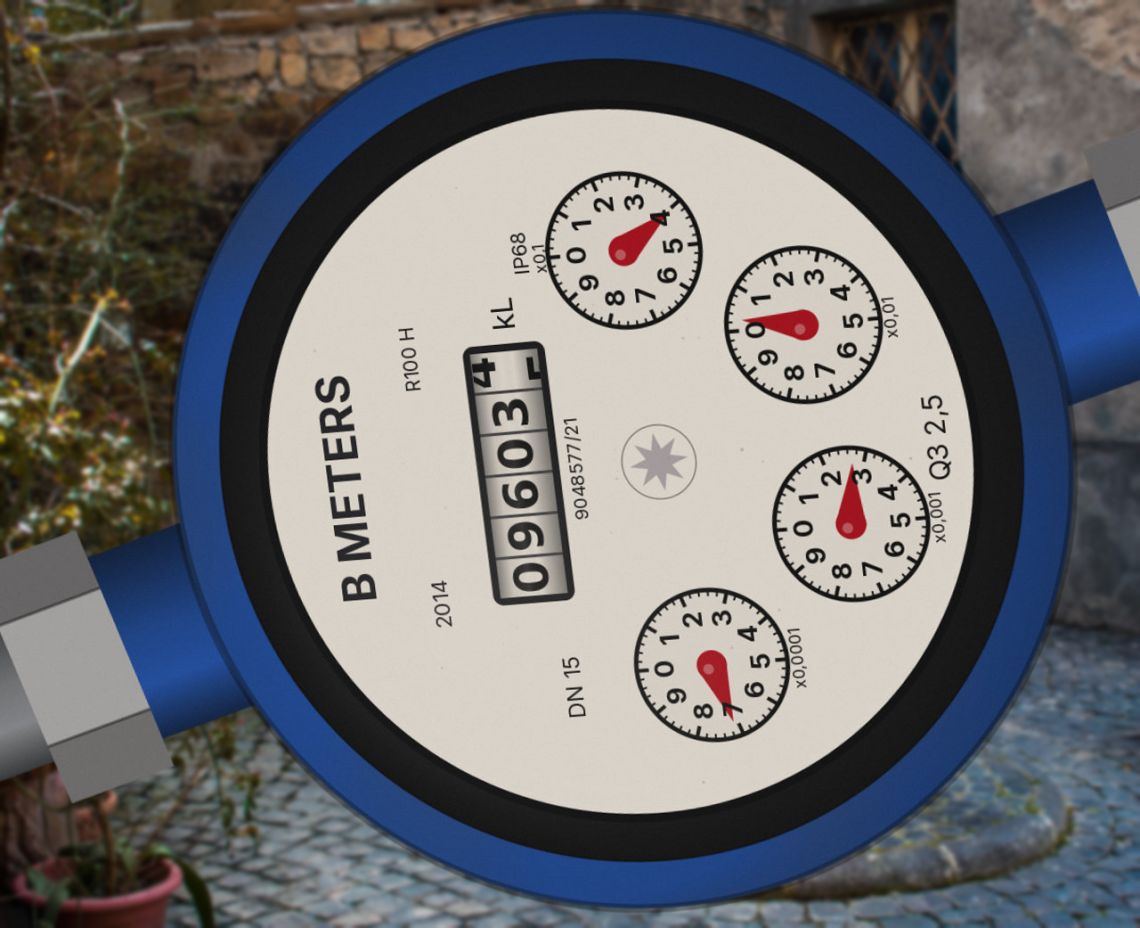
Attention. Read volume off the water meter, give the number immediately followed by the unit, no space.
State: 96034.4027kL
